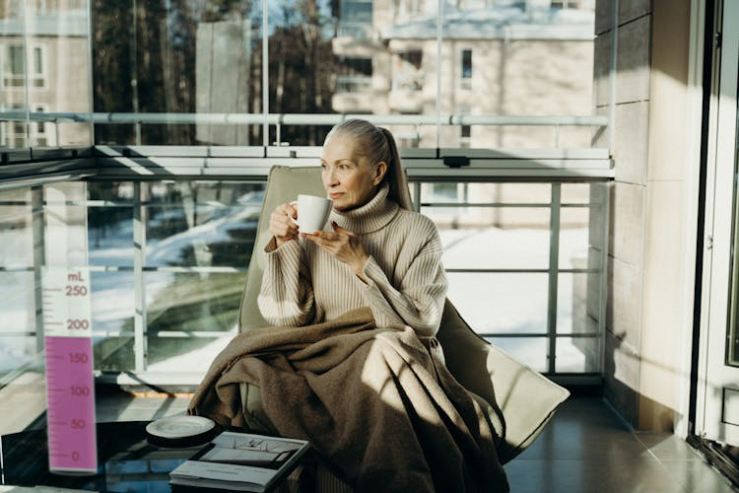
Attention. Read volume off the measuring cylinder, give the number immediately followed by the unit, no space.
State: 180mL
